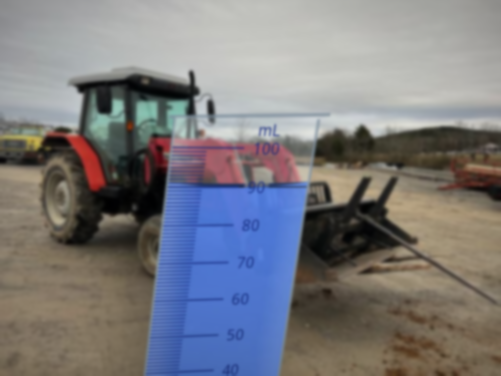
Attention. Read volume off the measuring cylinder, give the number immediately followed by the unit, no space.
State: 90mL
